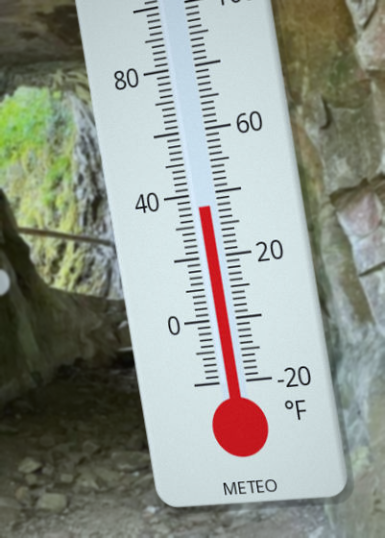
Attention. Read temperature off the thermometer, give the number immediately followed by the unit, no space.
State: 36°F
